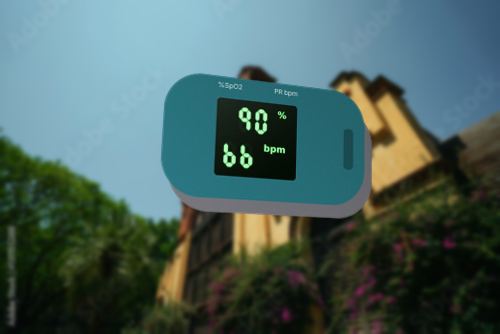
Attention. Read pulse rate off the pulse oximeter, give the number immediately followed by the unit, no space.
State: 66bpm
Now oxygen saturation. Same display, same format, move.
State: 90%
